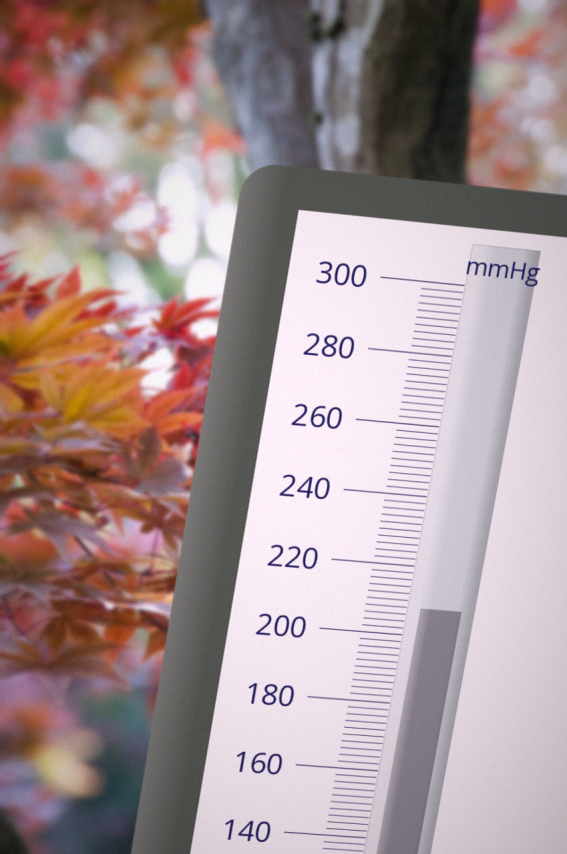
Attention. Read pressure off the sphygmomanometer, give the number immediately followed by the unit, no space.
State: 208mmHg
